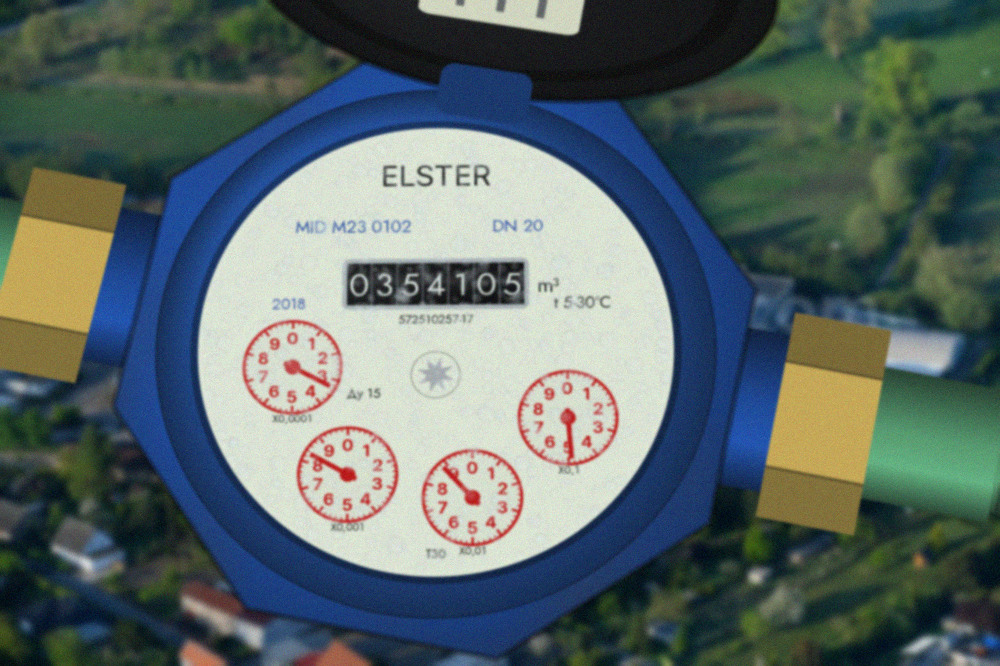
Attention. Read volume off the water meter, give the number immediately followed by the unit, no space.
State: 354105.4883m³
